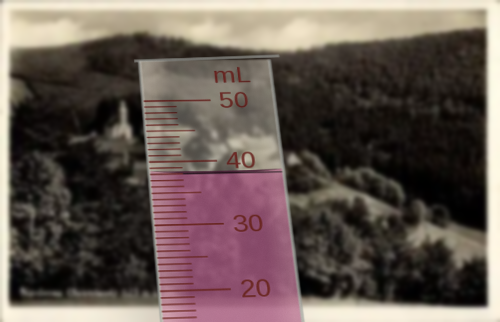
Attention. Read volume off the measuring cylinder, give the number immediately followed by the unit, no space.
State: 38mL
